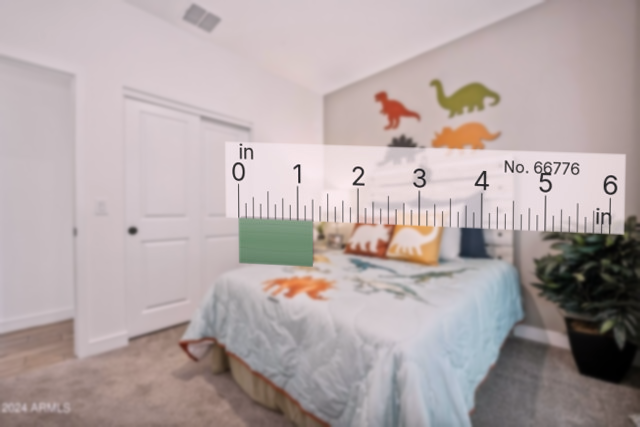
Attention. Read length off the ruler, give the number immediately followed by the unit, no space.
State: 1.25in
